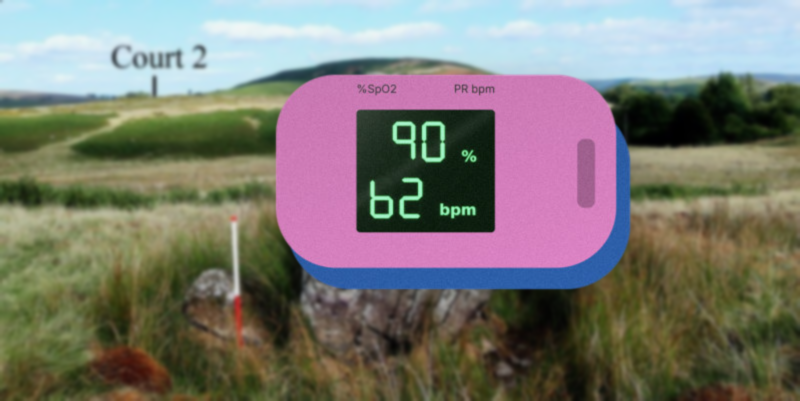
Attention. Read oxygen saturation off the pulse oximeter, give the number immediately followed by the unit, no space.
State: 90%
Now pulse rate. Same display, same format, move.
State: 62bpm
